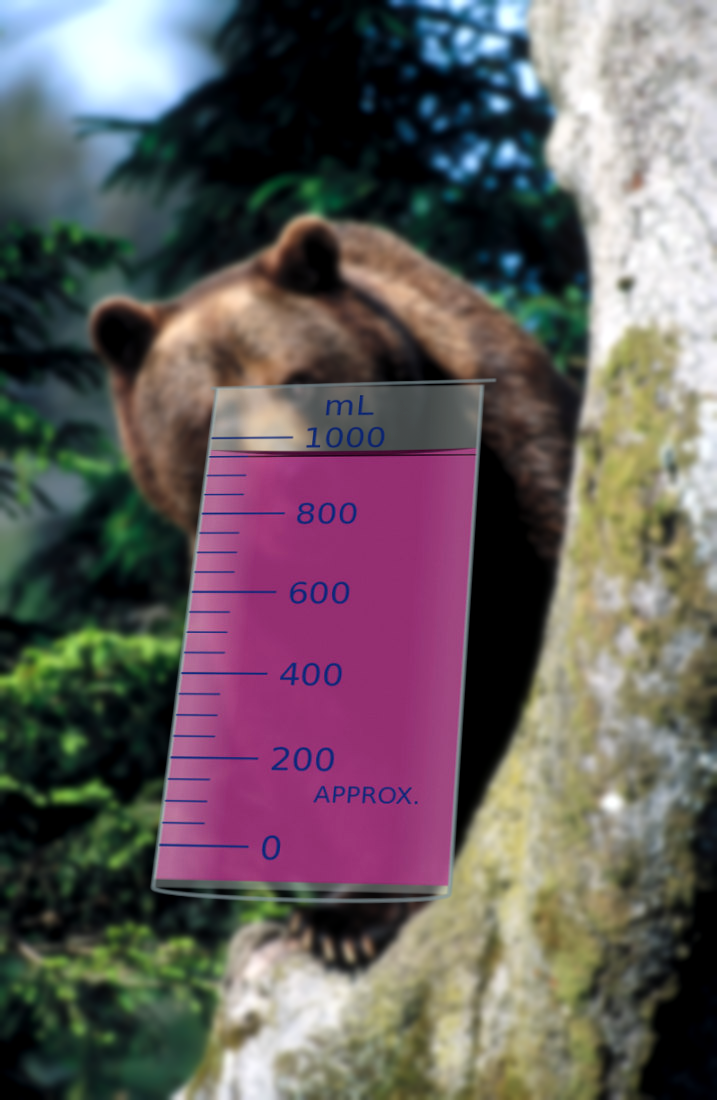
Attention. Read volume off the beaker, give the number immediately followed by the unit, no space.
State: 950mL
